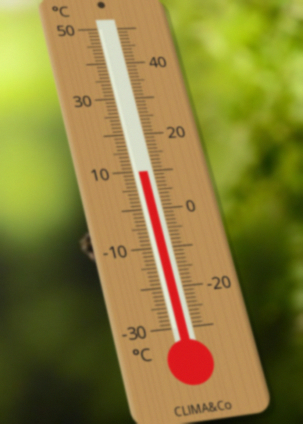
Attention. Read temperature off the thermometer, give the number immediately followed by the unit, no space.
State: 10°C
